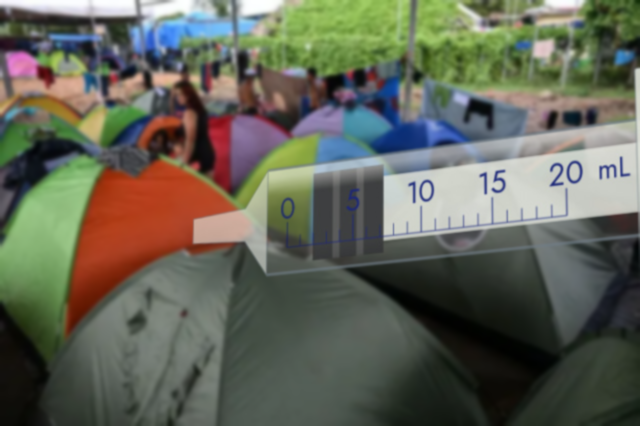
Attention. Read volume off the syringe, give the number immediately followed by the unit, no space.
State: 2mL
